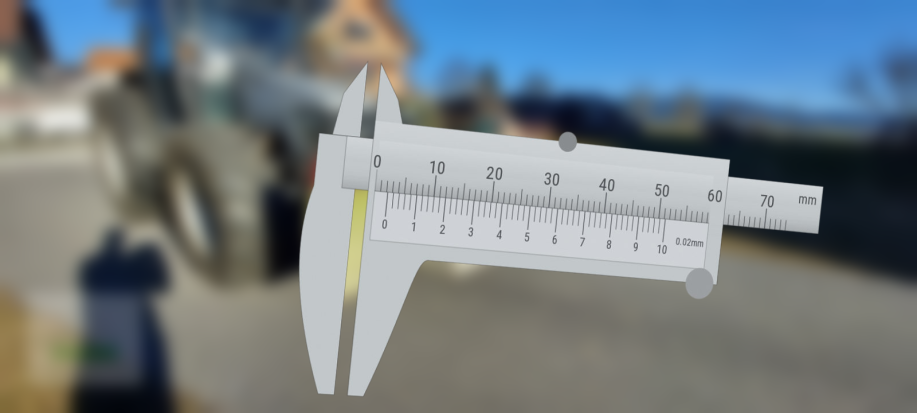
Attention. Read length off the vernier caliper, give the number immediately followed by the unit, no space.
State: 2.2mm
